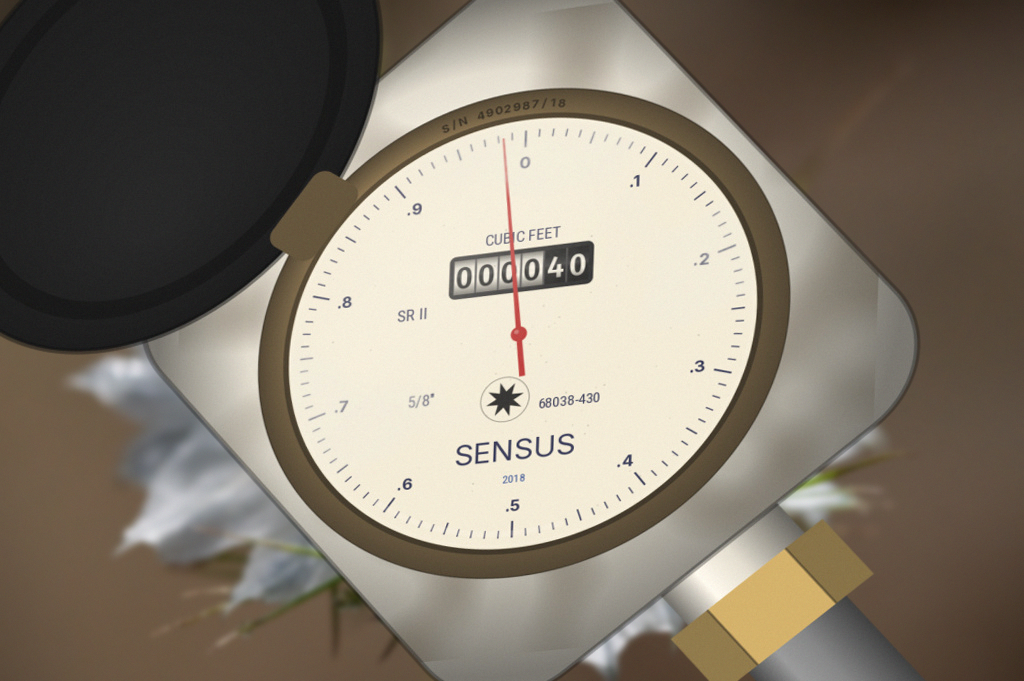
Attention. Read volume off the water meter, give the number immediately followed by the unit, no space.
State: 39.98ft³
